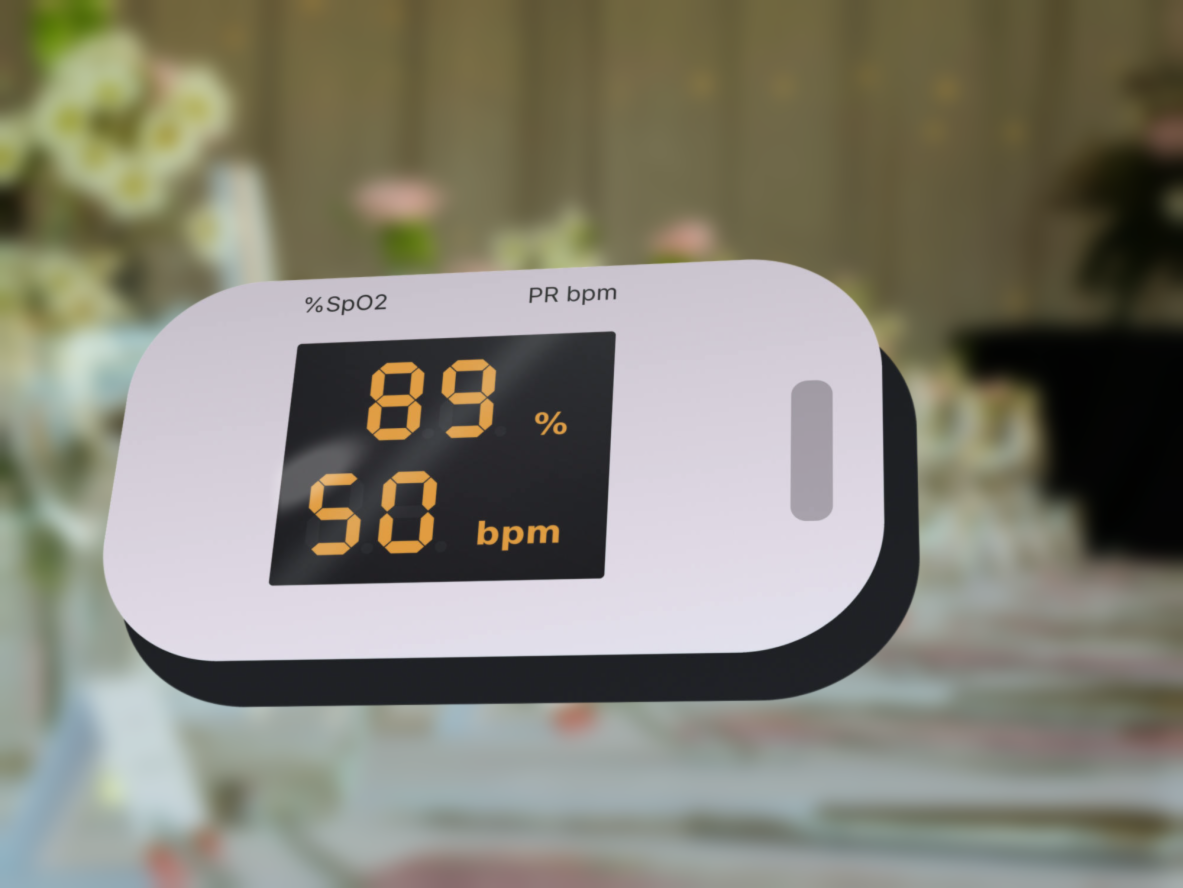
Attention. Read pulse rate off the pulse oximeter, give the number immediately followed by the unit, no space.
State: 50bpm
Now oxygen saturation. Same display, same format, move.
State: 89%
